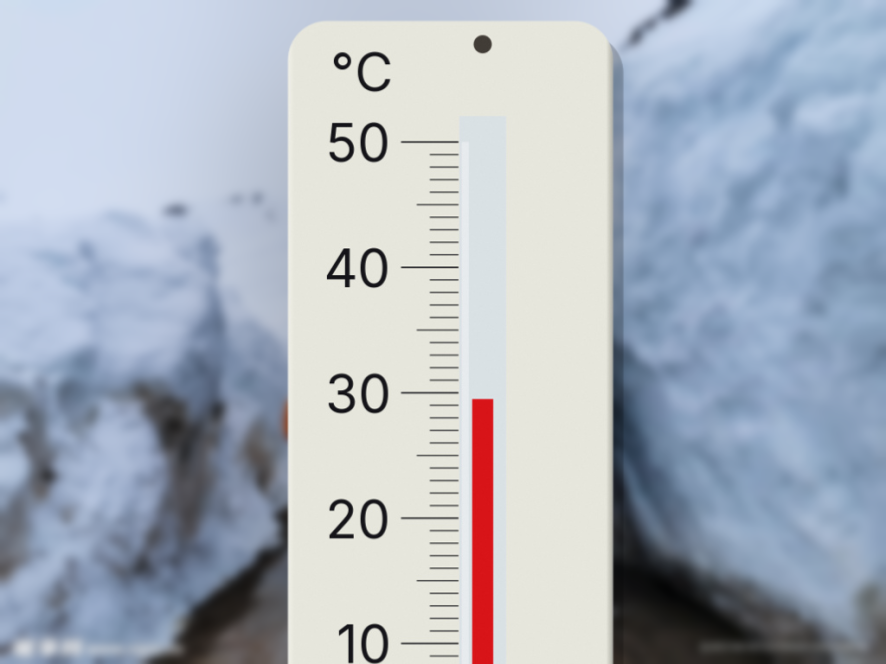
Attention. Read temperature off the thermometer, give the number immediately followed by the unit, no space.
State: 29.5°C
